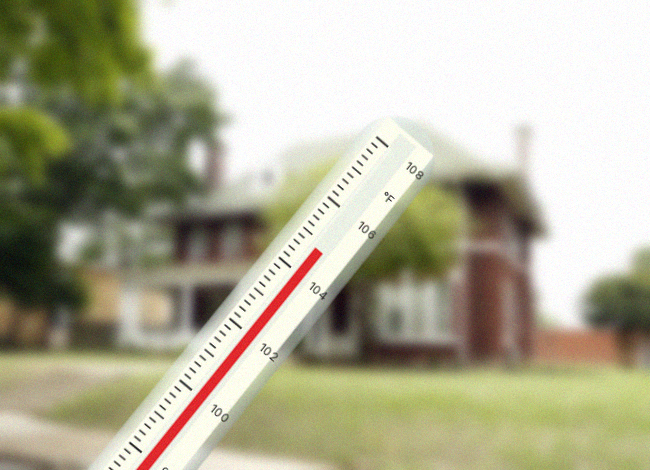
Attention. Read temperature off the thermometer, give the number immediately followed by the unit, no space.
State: 104.8°F
